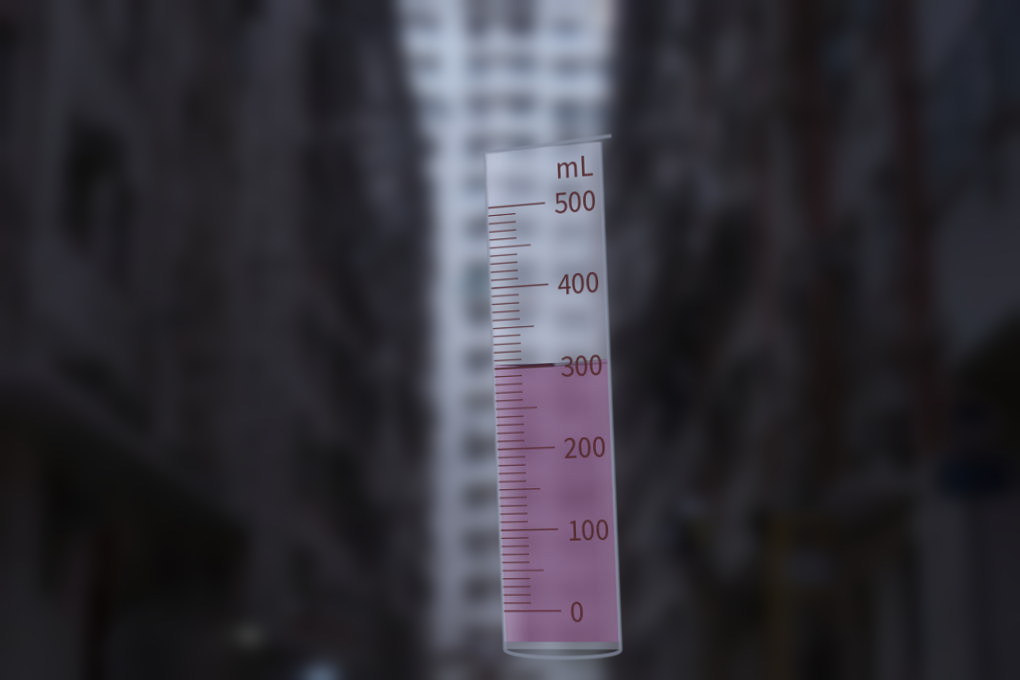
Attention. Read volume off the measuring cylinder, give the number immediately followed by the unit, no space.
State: 300mL
